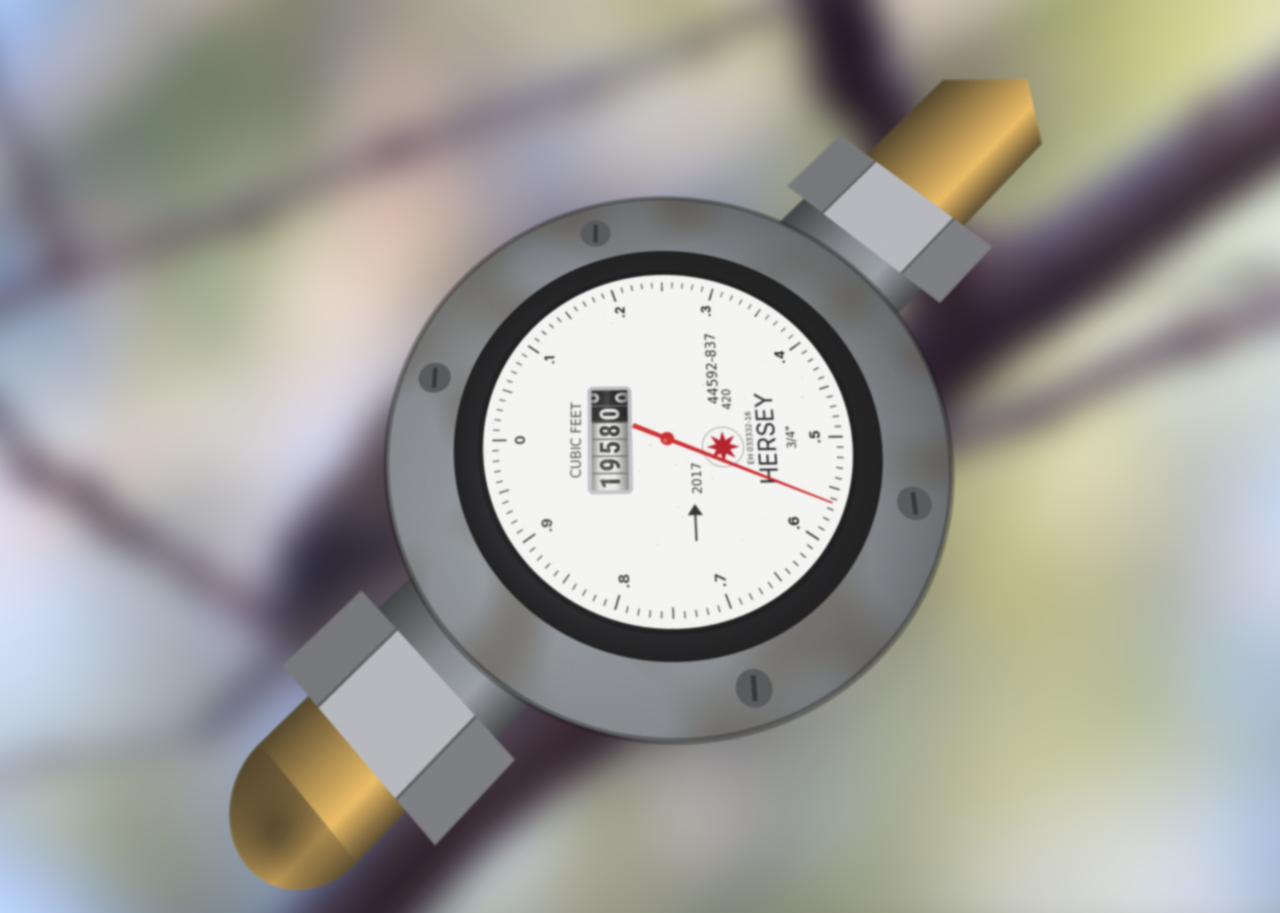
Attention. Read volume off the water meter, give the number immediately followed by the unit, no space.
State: 195808.56ft³
